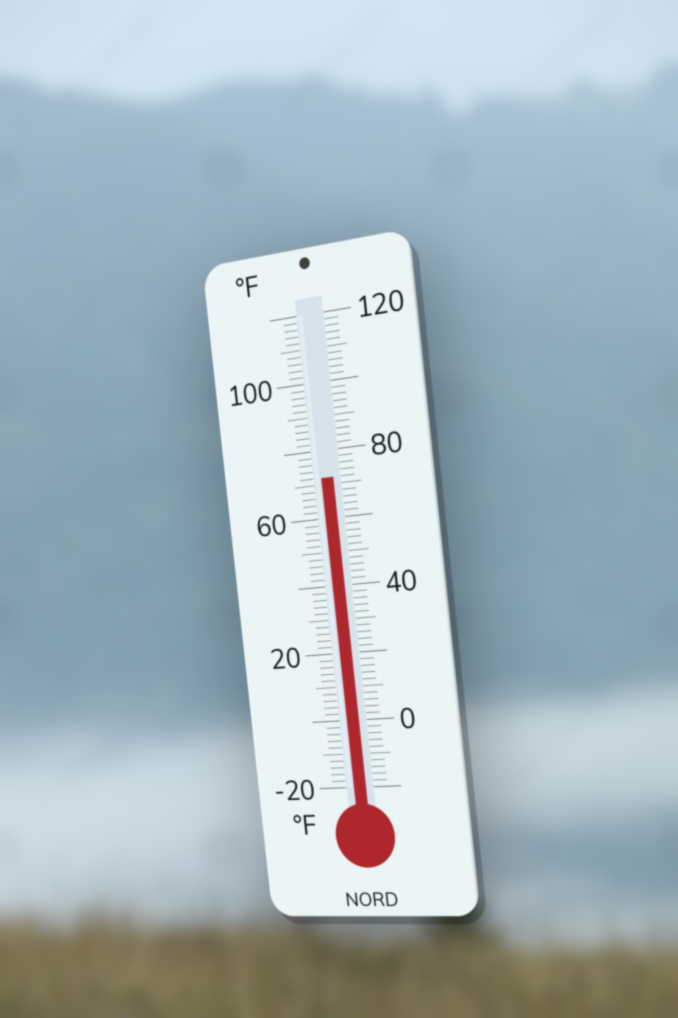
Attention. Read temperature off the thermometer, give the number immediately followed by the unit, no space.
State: 72°F
